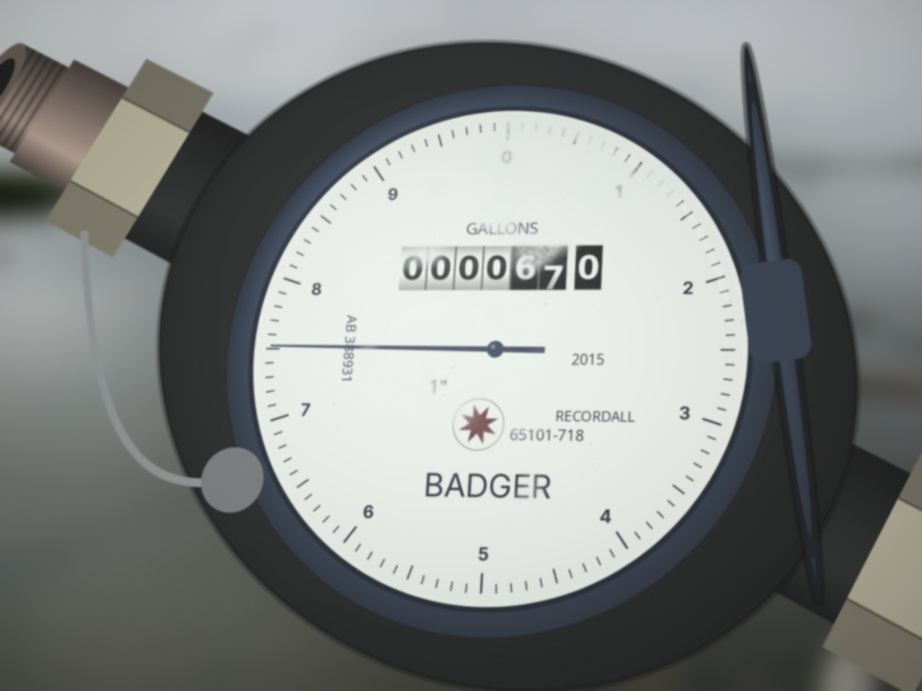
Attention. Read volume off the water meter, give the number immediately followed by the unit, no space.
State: 667.5gal
